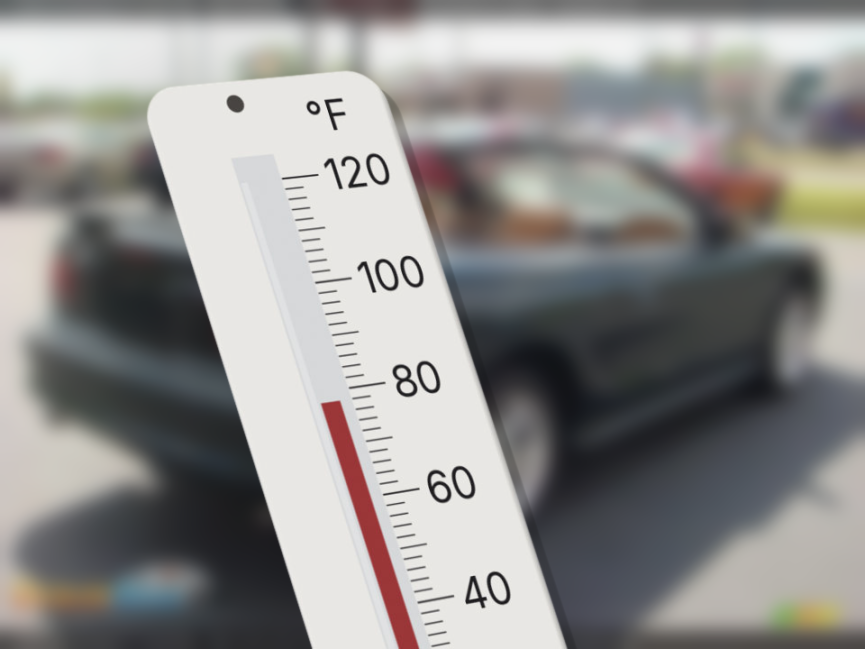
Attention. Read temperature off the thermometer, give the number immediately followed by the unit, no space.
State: 78°F
